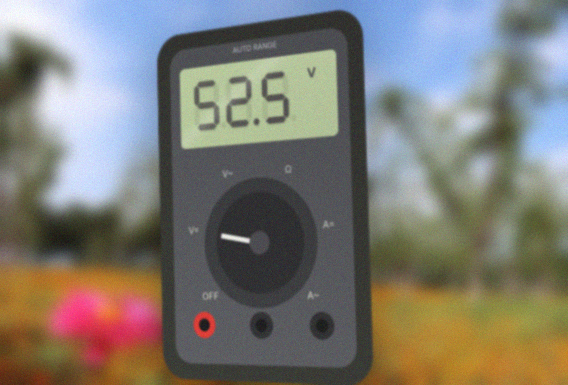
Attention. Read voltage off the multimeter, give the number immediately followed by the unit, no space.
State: 52.5V
